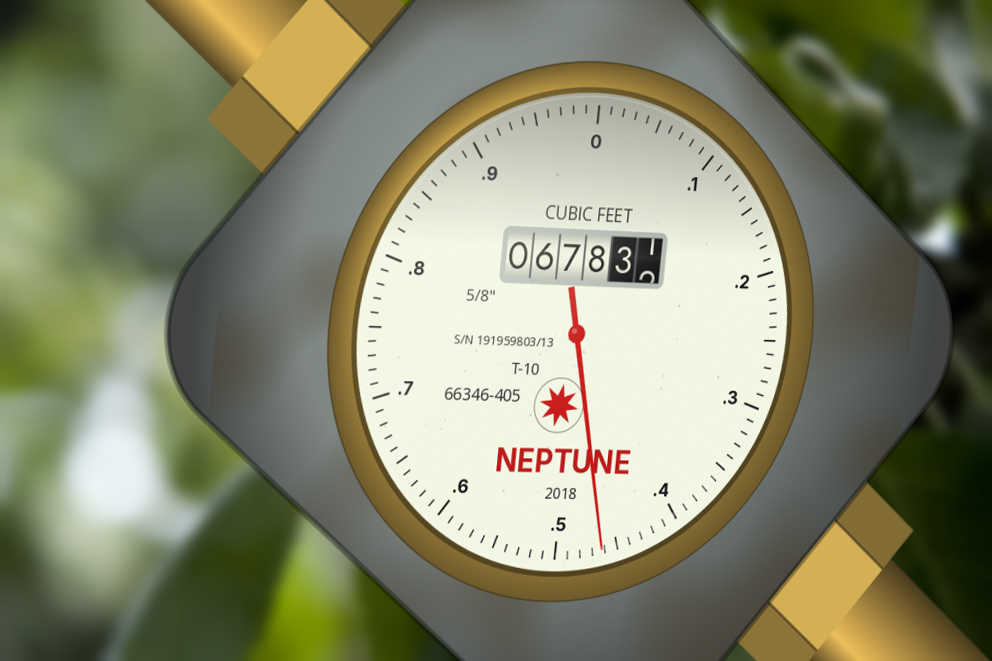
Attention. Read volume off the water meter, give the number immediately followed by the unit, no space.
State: 67831.46ft³
